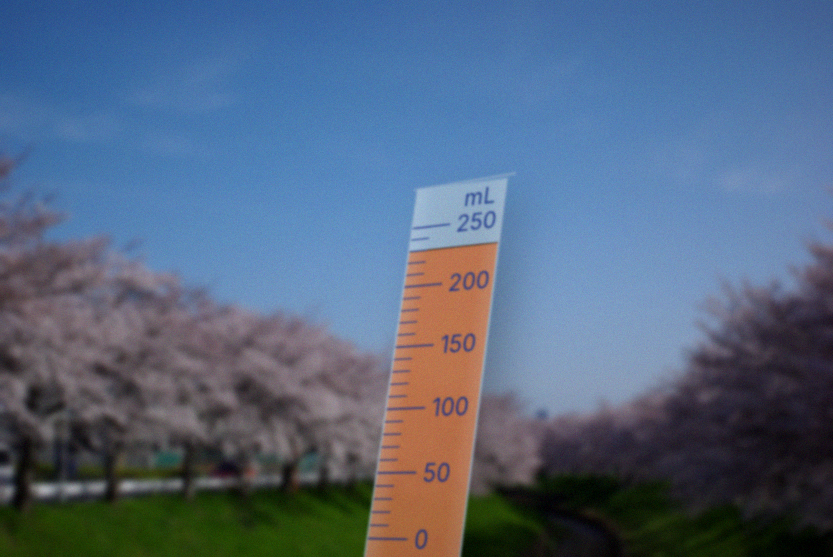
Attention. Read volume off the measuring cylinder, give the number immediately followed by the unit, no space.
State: 230mL
